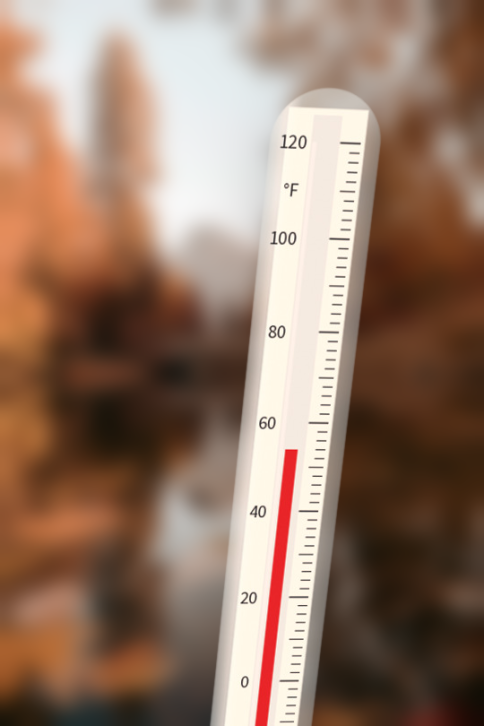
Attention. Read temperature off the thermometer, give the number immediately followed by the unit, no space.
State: 54°F
